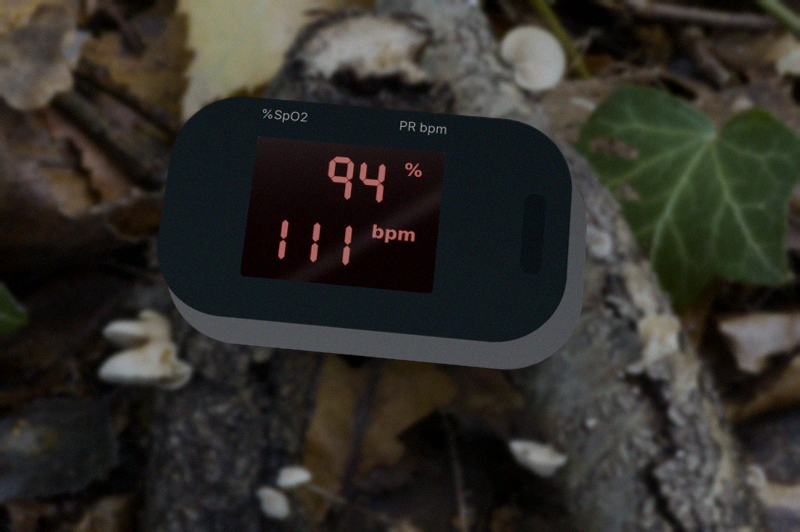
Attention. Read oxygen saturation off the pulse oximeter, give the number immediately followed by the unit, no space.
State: 94%
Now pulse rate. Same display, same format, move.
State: 111bpm
